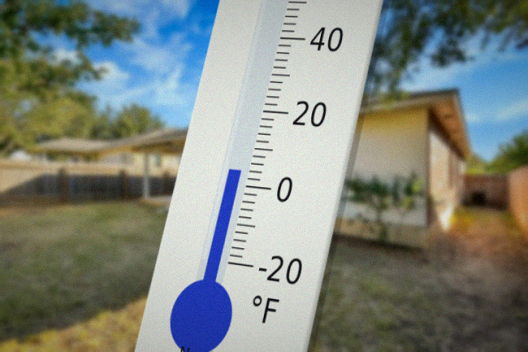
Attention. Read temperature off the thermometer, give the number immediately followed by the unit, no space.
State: 4°F
